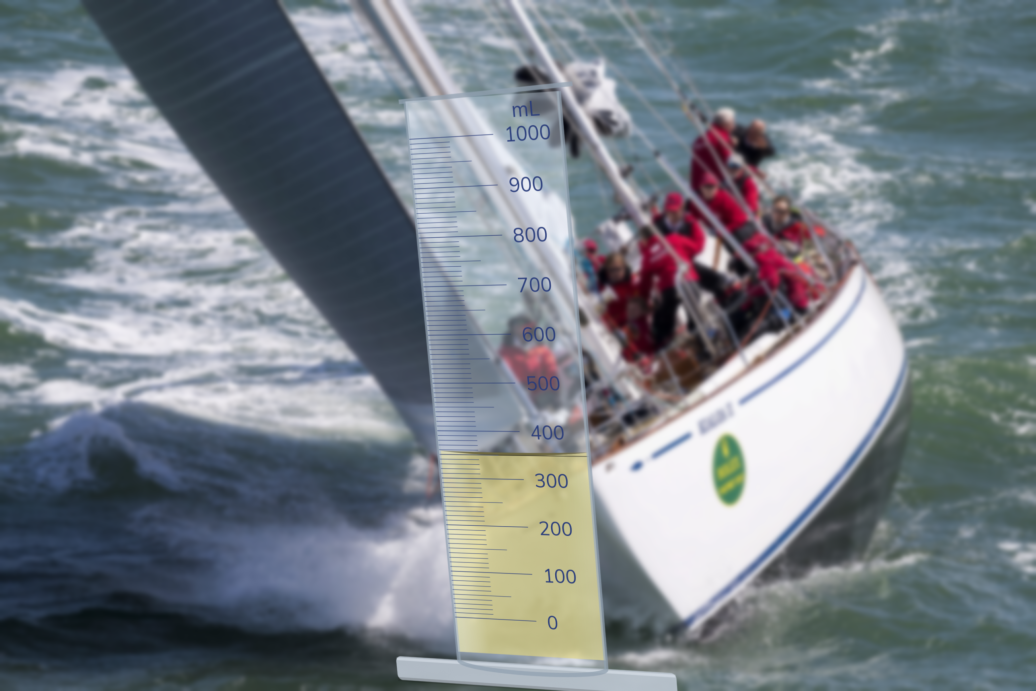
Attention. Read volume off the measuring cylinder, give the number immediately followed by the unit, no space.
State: 350mL
